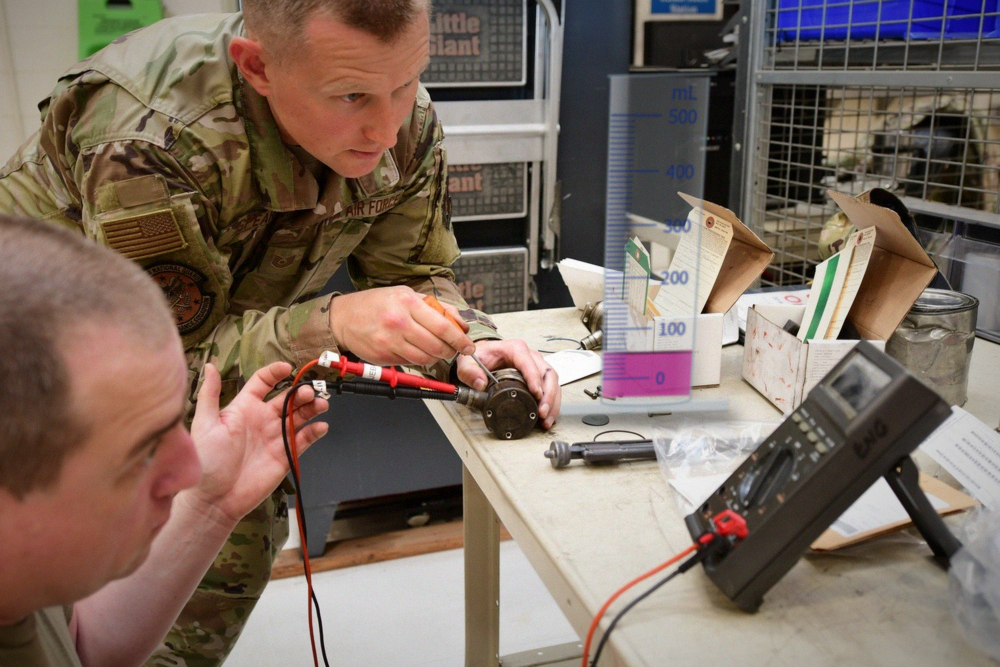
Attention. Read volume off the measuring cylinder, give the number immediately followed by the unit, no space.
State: 50mL
